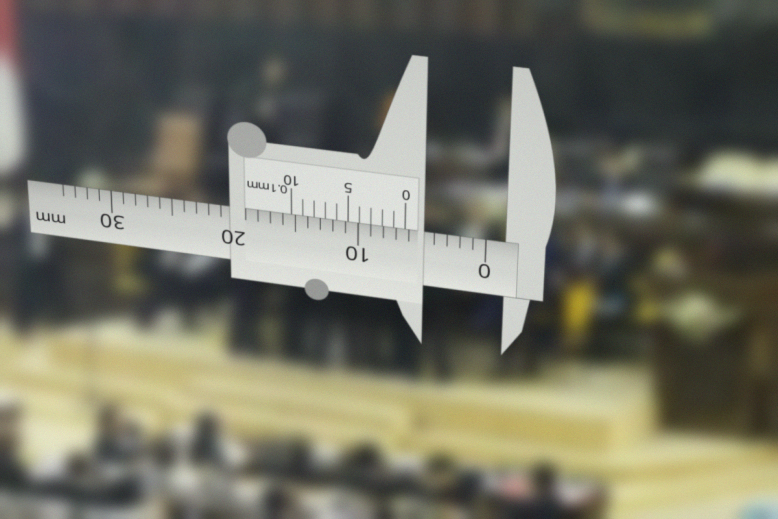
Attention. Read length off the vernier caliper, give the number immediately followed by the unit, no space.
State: 6.3mm
